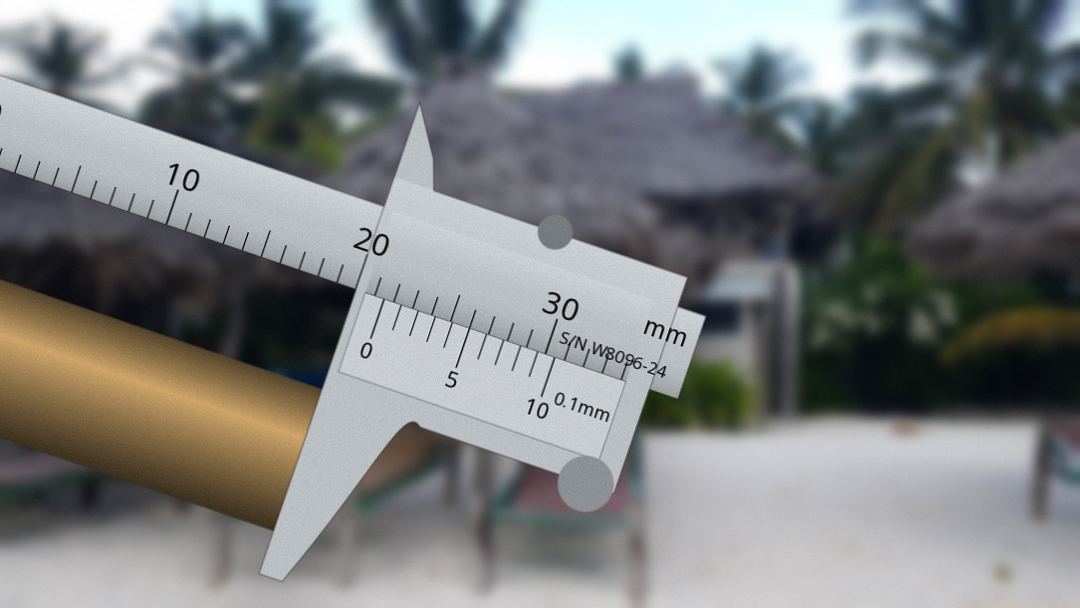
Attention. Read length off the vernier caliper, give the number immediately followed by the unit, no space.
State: 21.5mm
